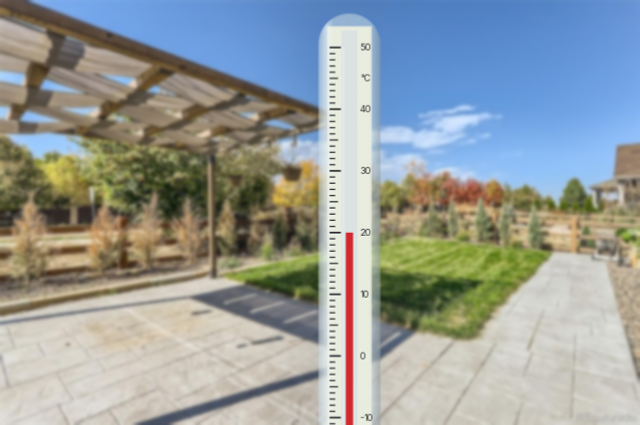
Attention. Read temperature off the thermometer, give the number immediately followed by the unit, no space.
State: 20°C
